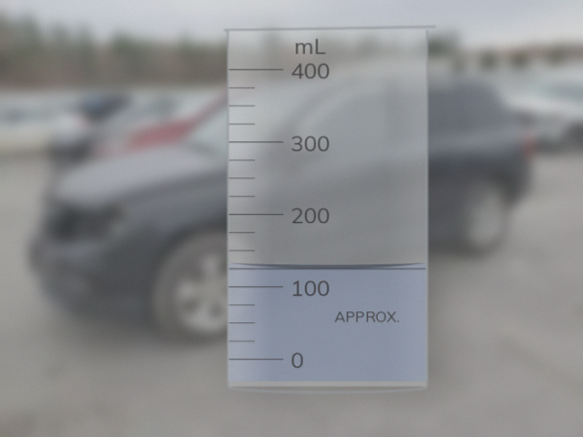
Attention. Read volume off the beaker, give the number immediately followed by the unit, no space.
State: 125mL
